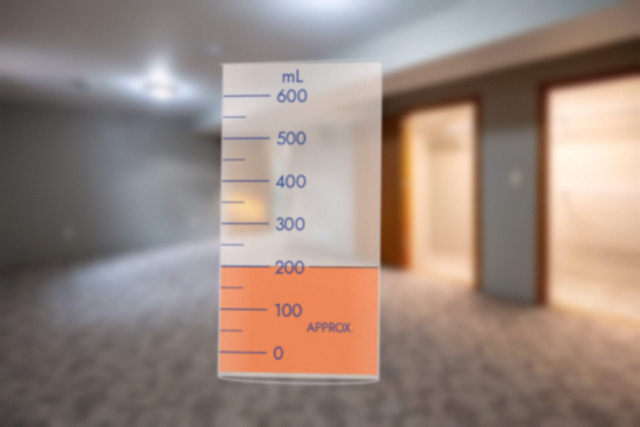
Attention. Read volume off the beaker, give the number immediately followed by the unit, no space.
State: 200mL
